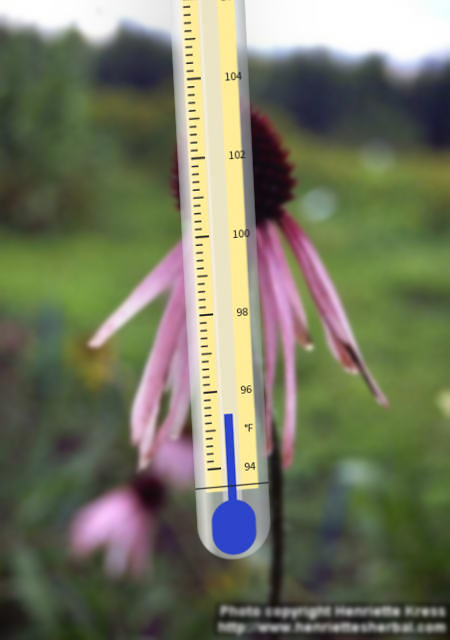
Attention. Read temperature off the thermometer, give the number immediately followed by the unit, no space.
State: 95.4°F
